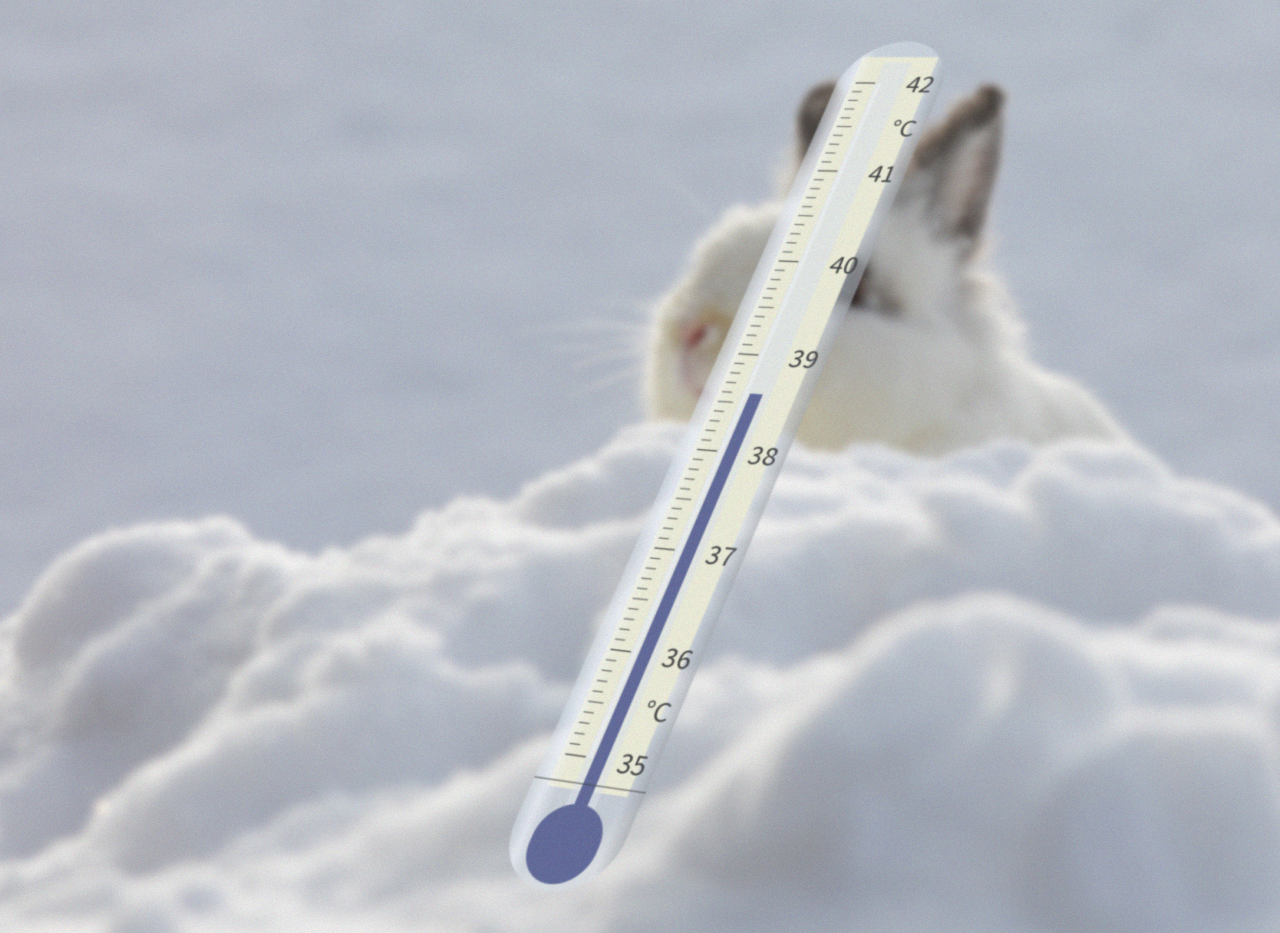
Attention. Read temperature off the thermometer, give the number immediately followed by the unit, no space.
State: 38.6°C
